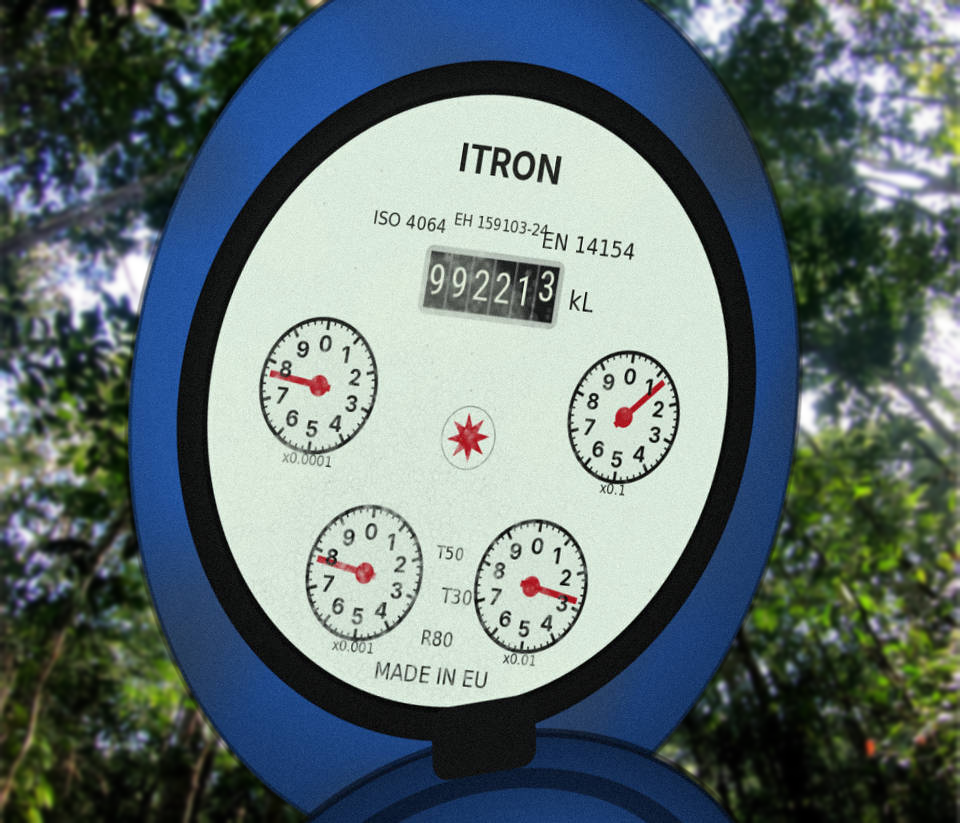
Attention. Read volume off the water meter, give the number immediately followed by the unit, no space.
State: 992213.1277kL
